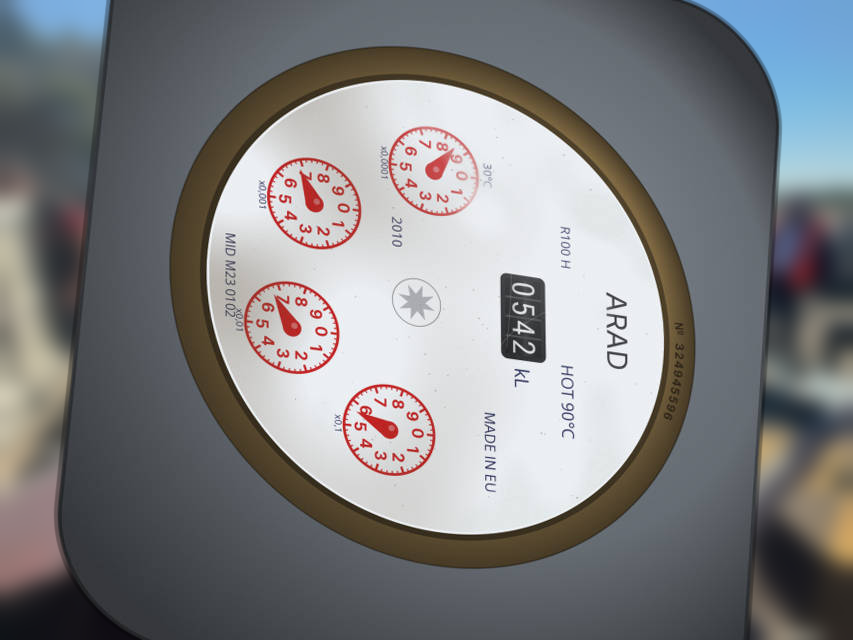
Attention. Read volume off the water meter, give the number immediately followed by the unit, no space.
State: 542.5668kL
